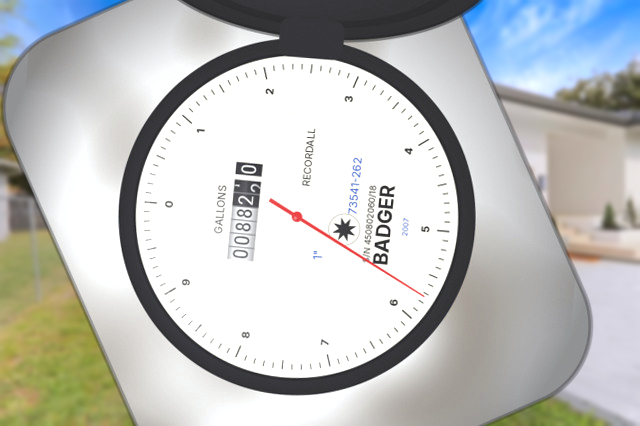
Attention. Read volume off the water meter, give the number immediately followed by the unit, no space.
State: 88215.7gal
